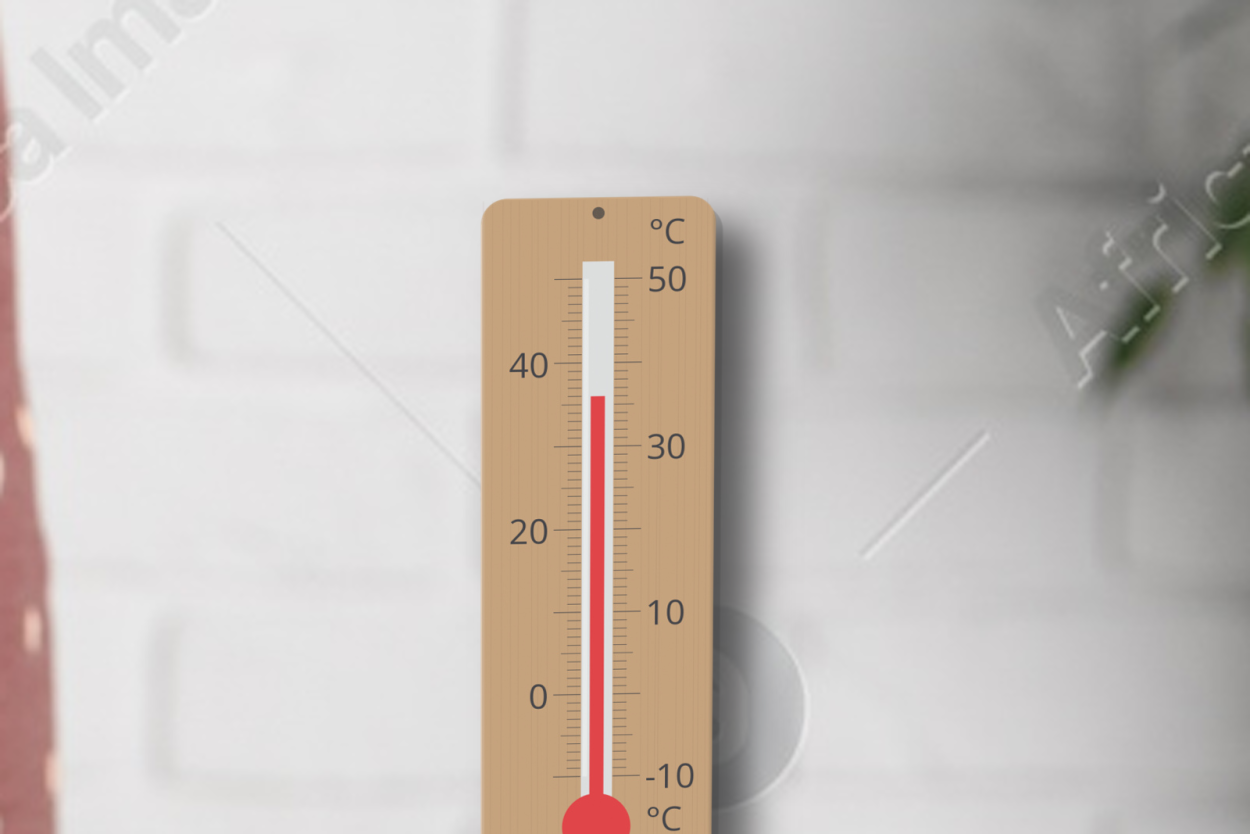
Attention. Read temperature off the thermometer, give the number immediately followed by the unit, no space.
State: 36°C
